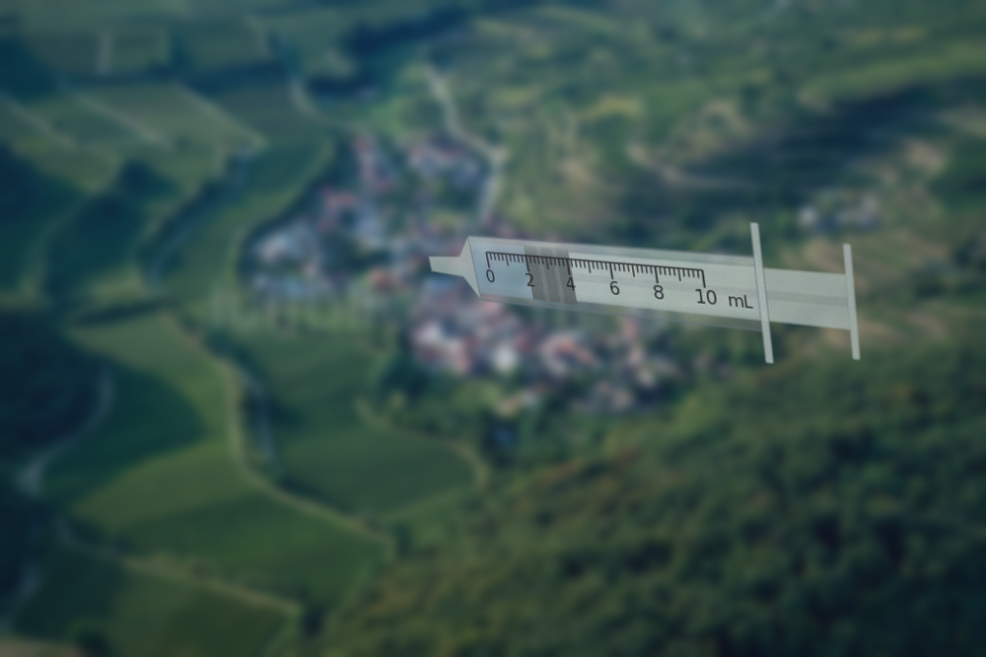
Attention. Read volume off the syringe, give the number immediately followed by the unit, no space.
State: 2mL
